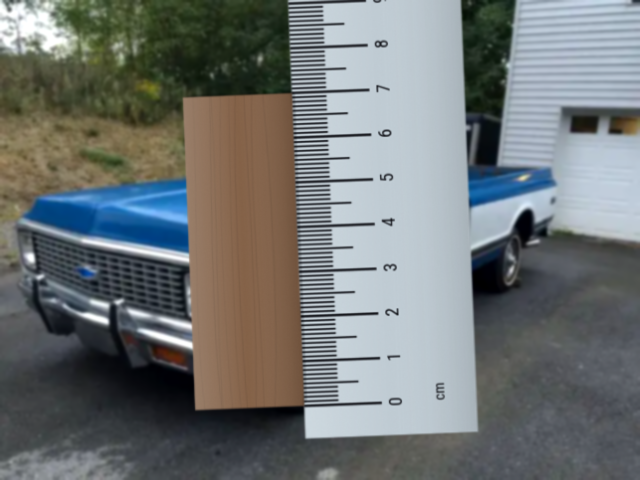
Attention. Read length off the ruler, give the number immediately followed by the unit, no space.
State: 7cm
